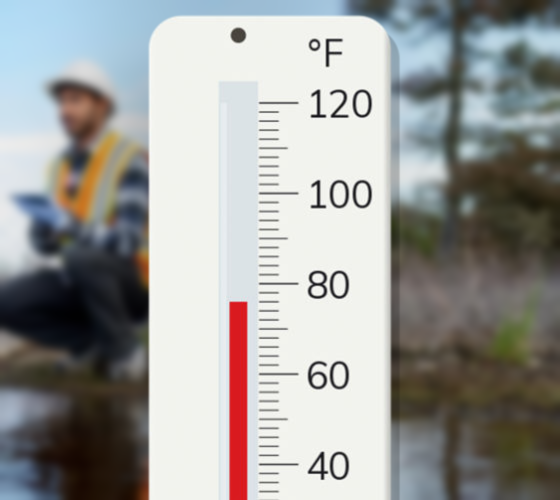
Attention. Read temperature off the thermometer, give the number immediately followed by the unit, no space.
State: 76°F
